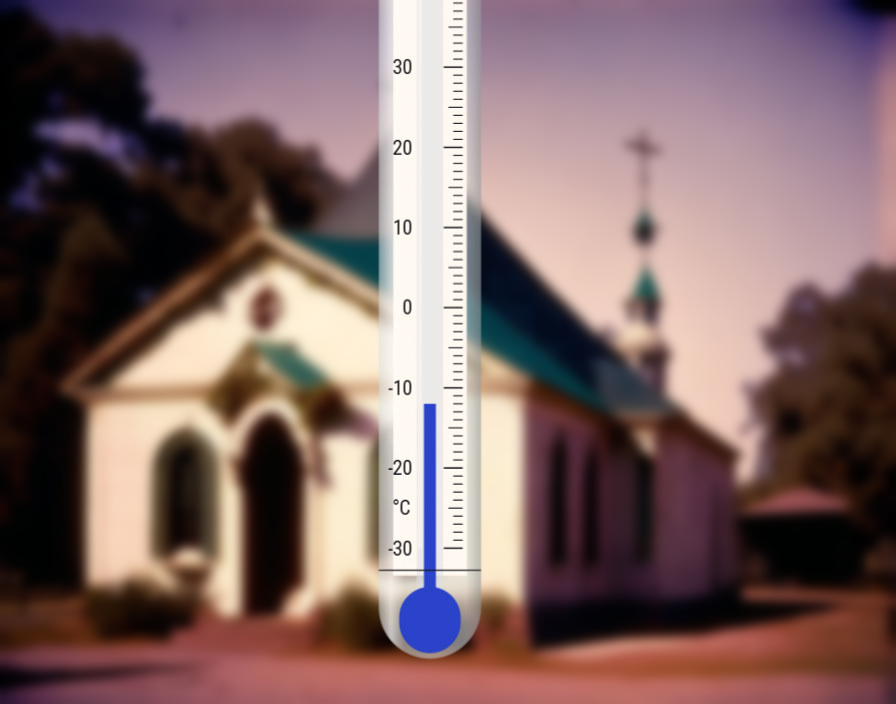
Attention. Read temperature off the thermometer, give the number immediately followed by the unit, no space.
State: -12°C
